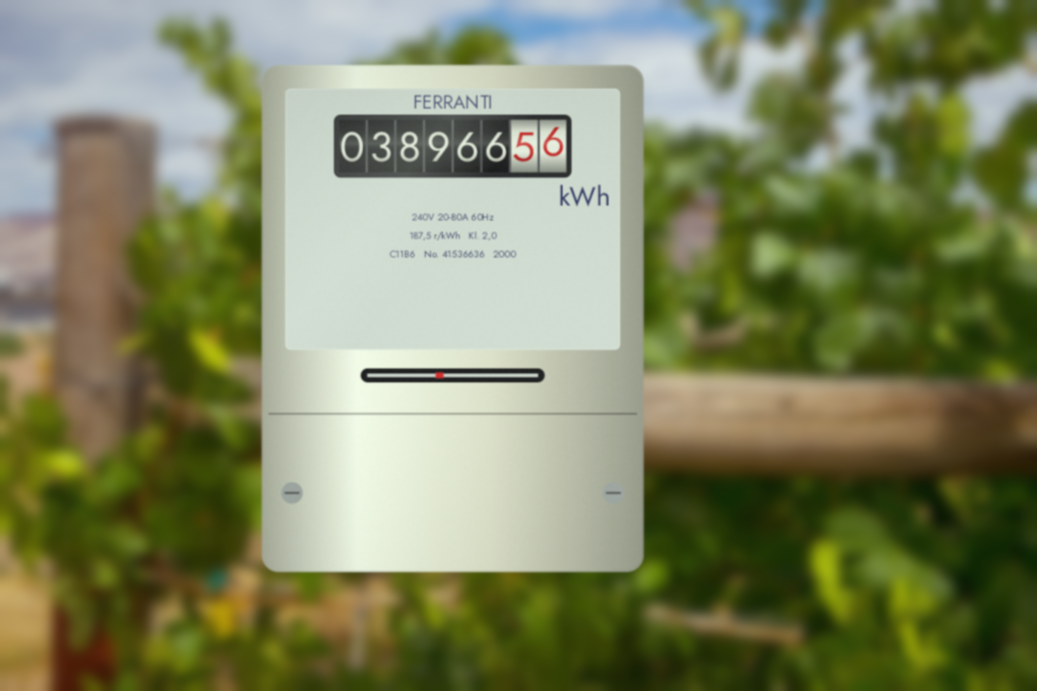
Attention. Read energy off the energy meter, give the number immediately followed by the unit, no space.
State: 38966.56kWh
